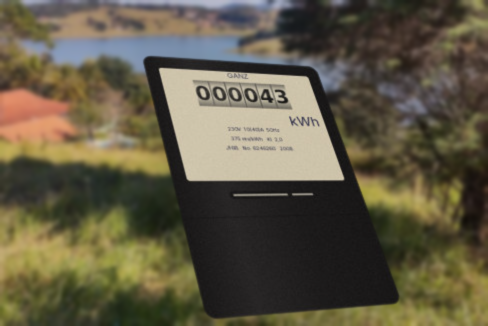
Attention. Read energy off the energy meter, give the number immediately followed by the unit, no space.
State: 43kWh
